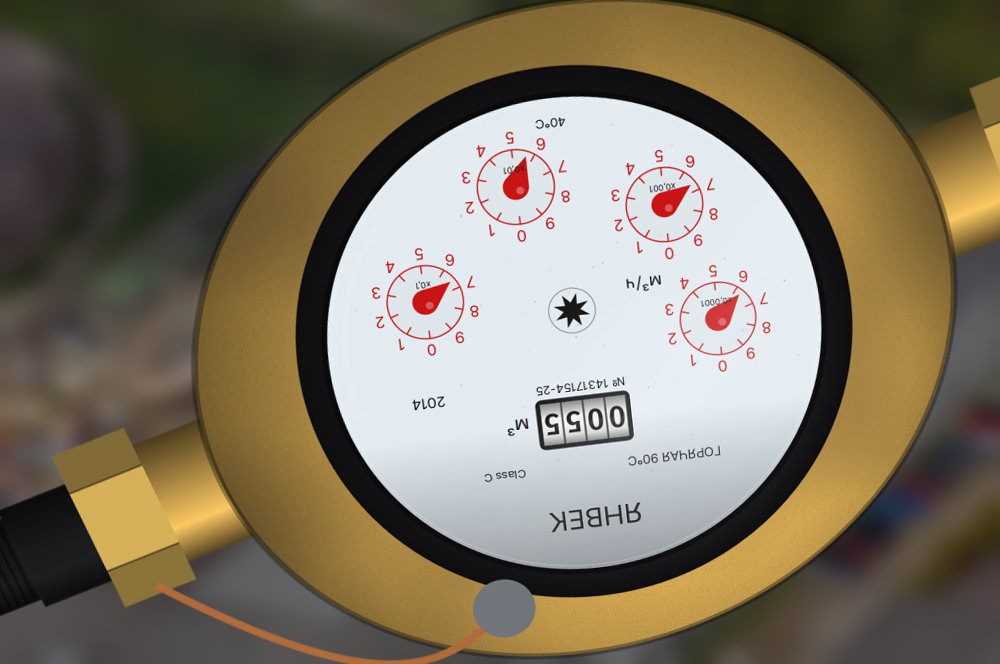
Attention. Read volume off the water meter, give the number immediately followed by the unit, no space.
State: 55.6566m³
